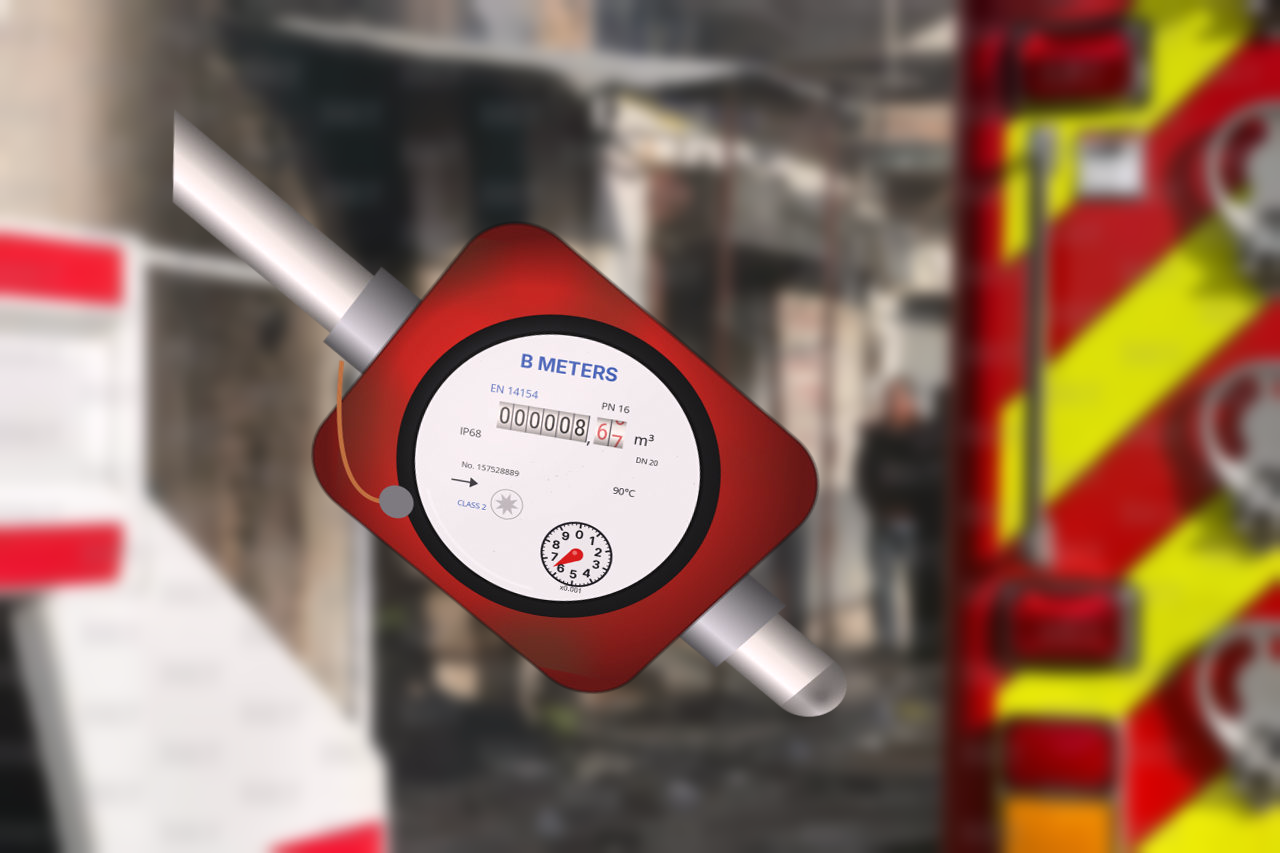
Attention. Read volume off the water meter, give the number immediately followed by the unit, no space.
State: 8.666m³
